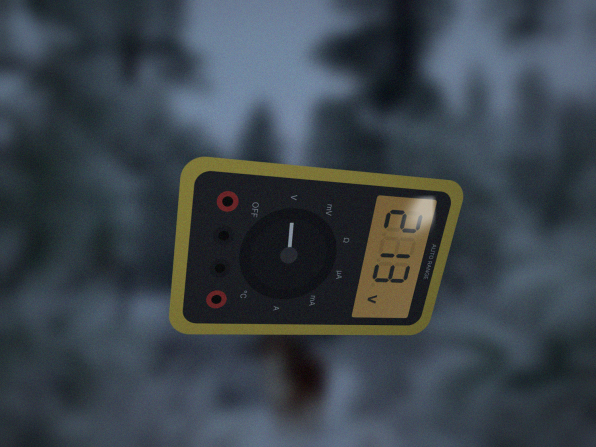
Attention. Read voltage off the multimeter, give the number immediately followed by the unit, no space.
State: 213V
